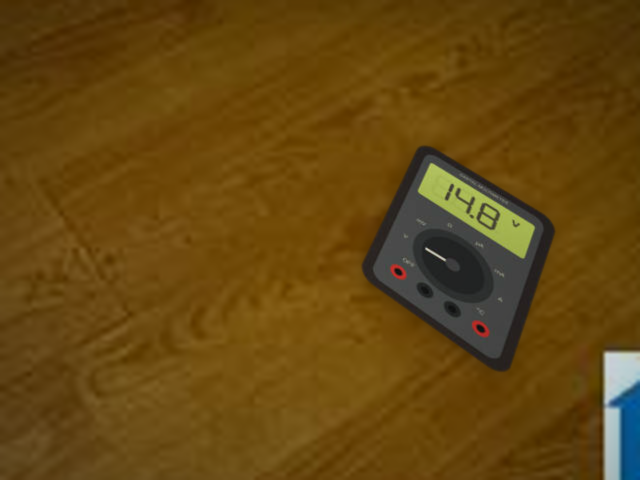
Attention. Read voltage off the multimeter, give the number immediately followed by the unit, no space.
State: 14.8V
